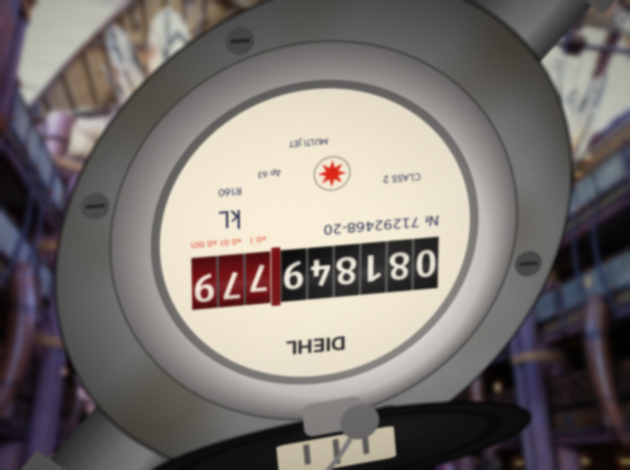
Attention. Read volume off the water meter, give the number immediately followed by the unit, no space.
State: 81849.779kL
